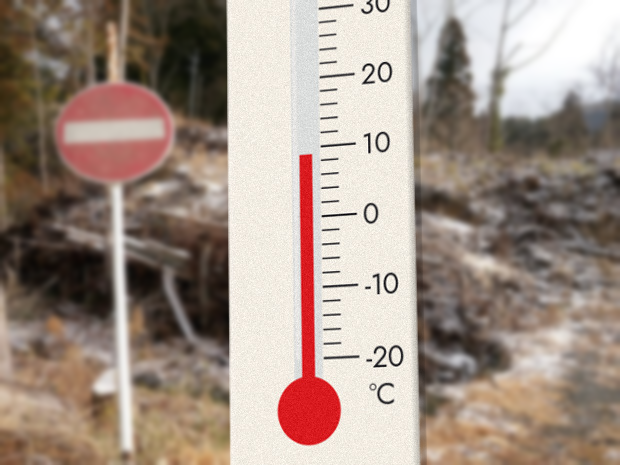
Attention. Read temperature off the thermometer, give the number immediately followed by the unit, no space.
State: 9°C
